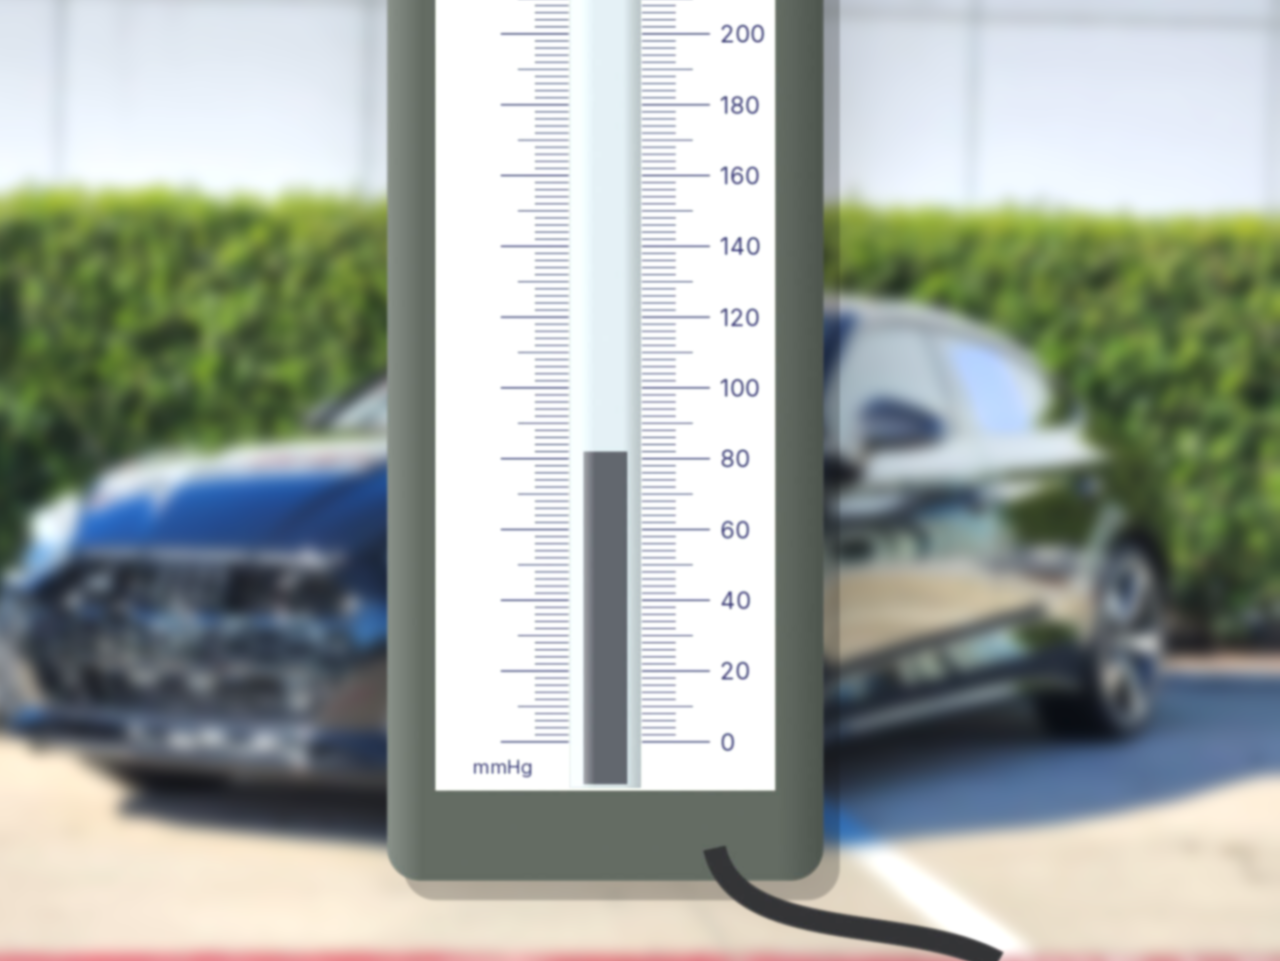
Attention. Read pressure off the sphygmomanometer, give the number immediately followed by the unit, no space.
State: 82mmHg
